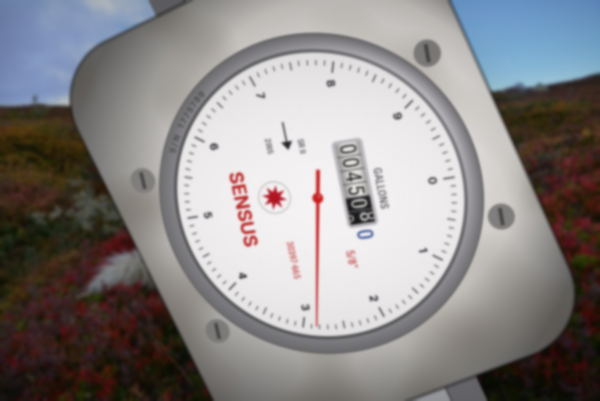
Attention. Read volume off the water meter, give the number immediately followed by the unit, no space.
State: 45082.8gal
